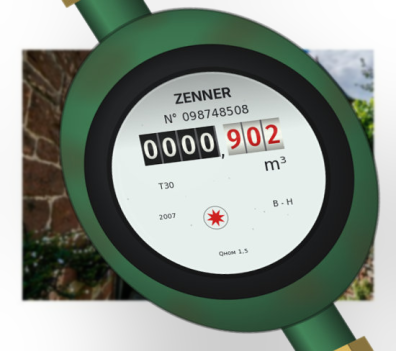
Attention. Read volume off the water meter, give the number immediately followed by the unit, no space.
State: 0.902m³
